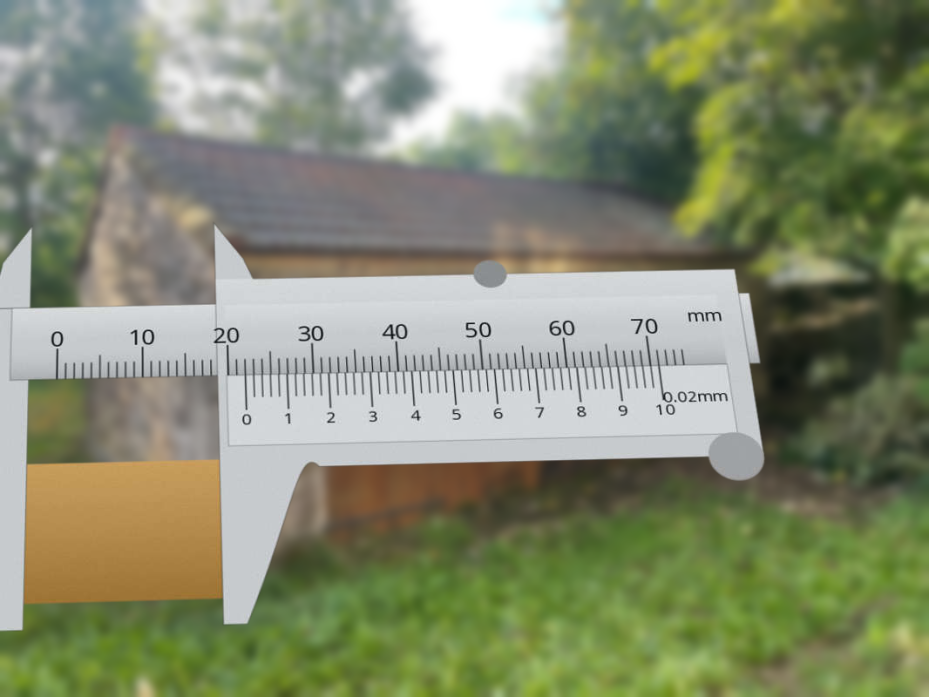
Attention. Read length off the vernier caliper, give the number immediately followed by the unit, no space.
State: 22.0mm
